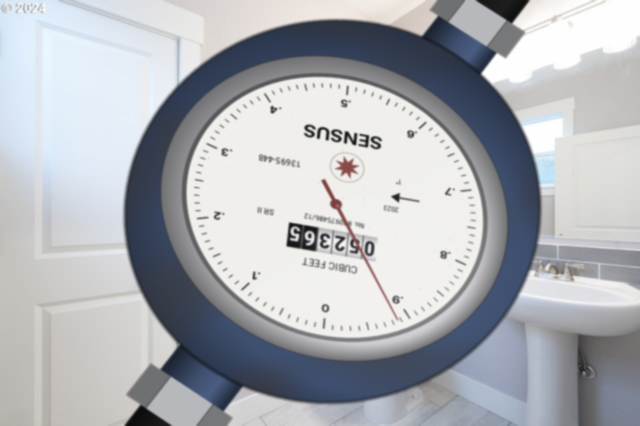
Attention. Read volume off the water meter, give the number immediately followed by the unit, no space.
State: 52364.91ft³
